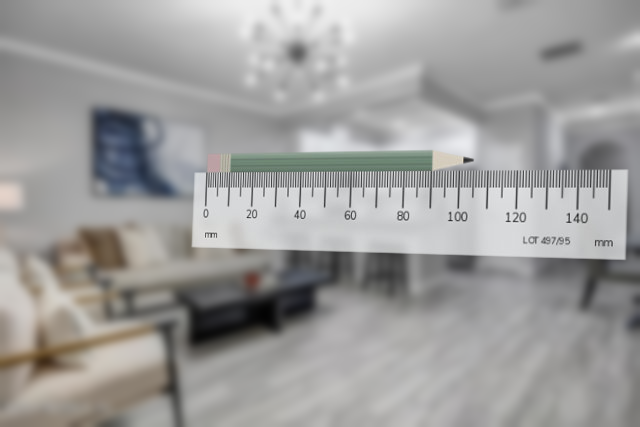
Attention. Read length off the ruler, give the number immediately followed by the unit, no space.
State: 105mm
